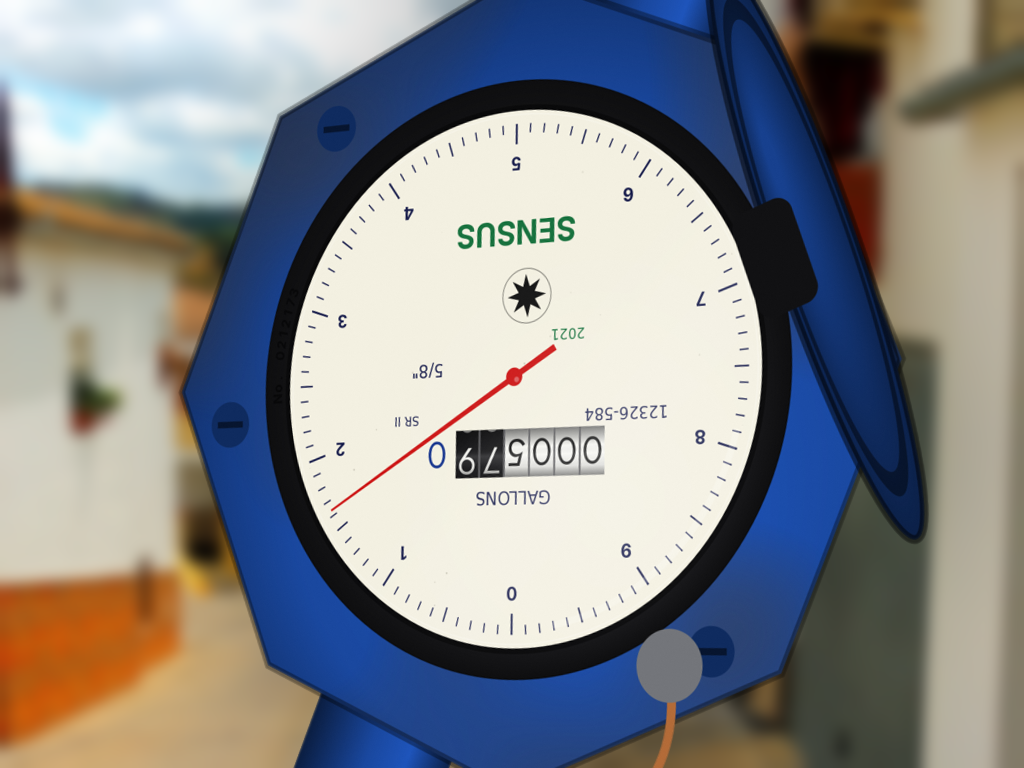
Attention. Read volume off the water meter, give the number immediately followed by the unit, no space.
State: 5791.6gal
